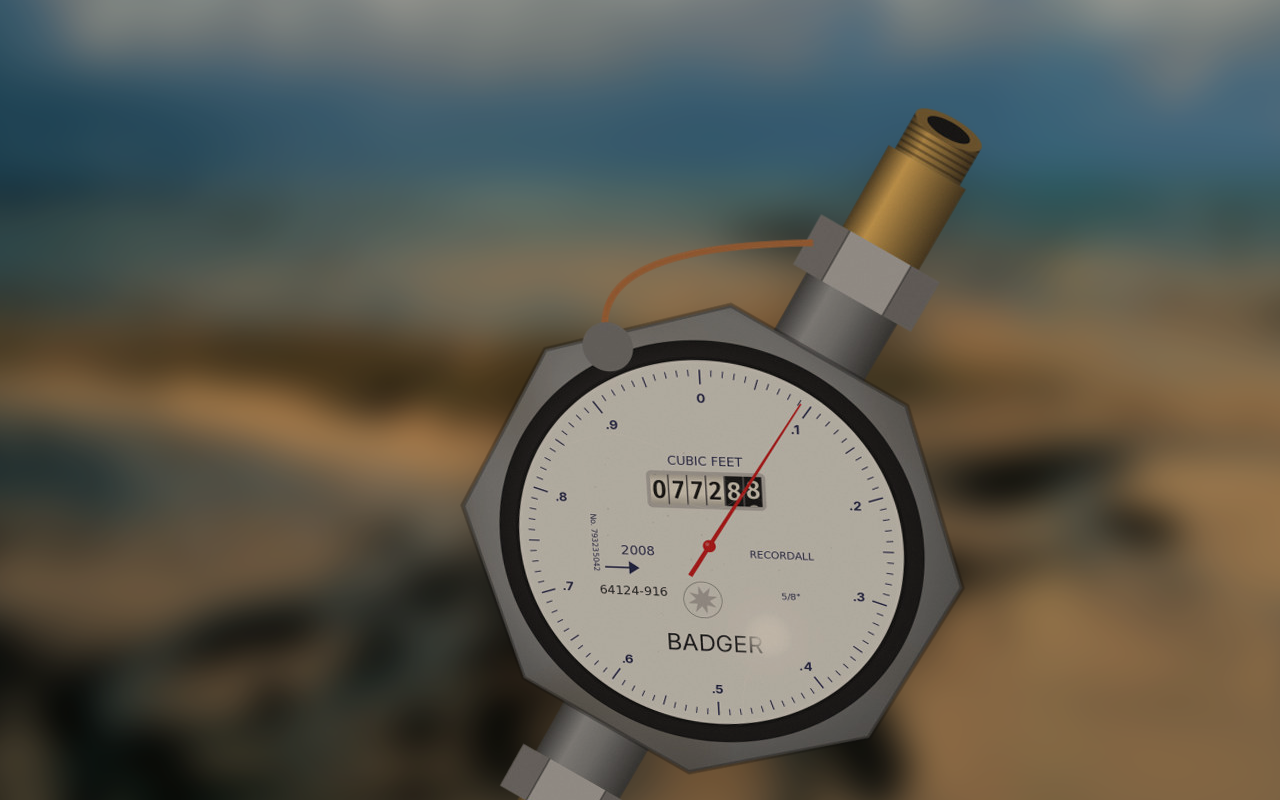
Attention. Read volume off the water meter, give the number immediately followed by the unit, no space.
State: 77288.09ft³
